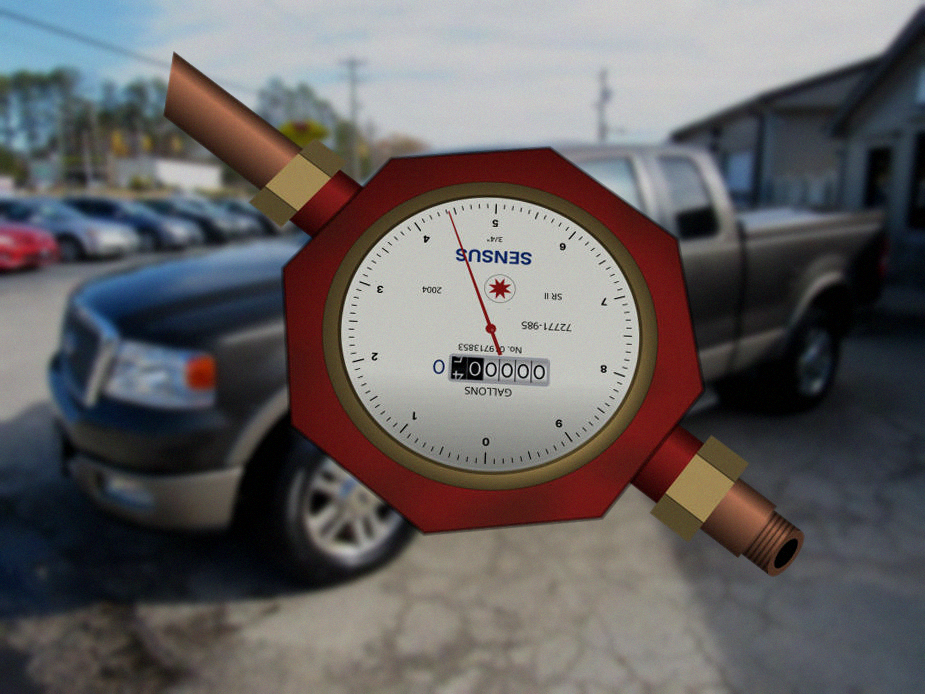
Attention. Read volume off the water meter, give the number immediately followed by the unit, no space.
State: 44.4gal
